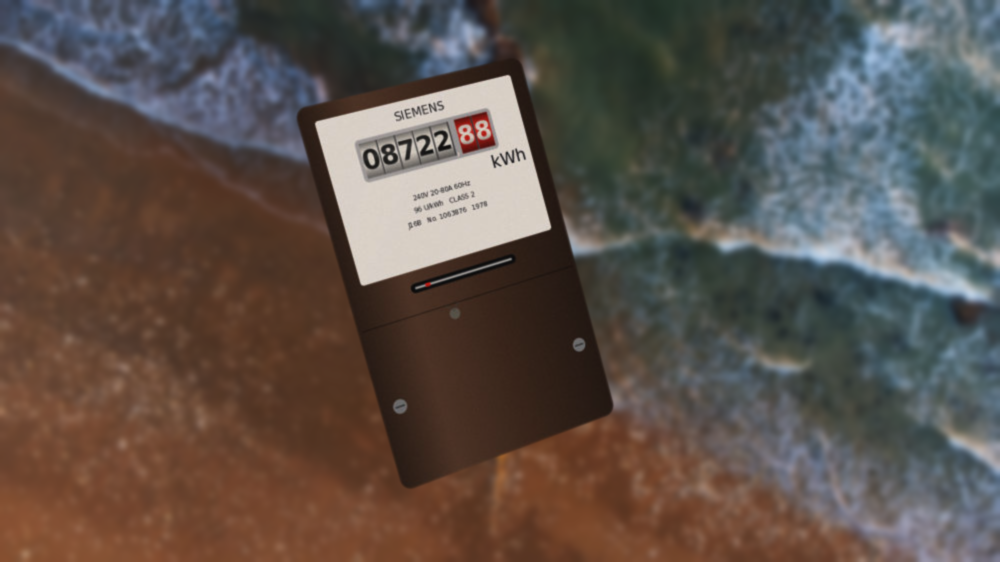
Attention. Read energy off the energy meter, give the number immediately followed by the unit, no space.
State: 8722.88kWh
